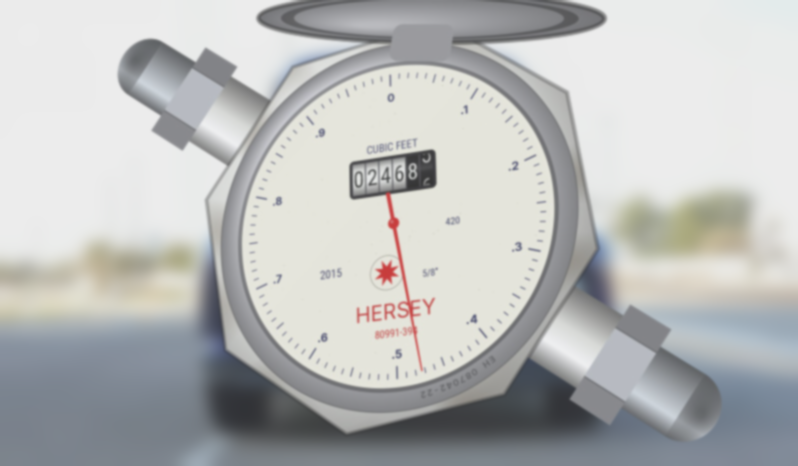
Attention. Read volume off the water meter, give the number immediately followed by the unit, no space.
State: 24685.47ft³
